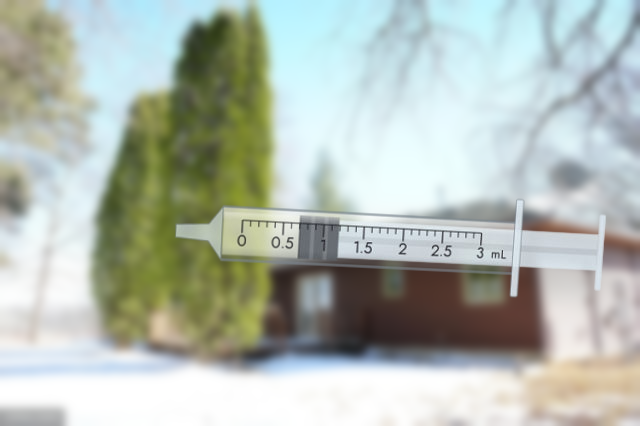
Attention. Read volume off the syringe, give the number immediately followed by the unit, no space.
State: 0.7mL
